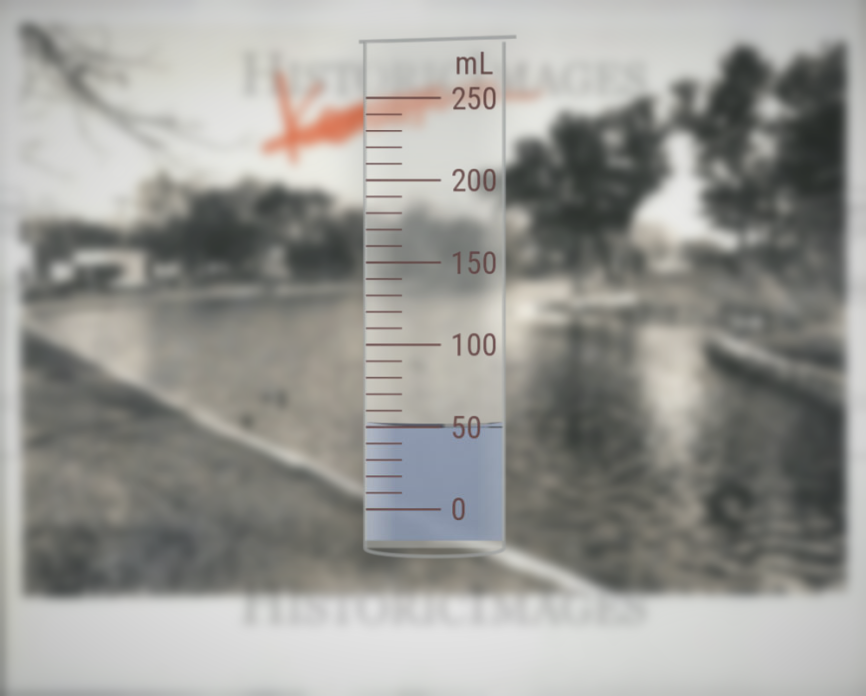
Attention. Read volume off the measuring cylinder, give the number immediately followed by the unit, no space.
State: 50mL
